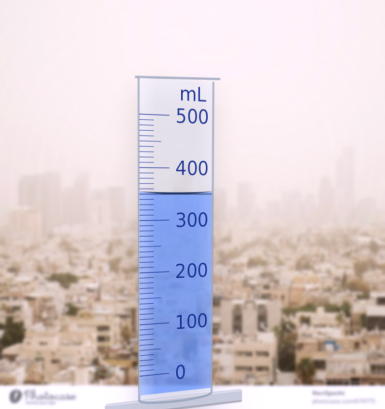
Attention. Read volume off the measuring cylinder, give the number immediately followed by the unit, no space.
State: 350mL
